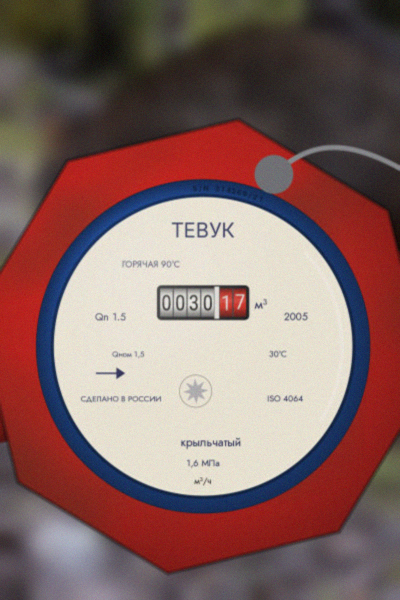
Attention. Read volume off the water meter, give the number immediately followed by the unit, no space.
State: 30.17m³
